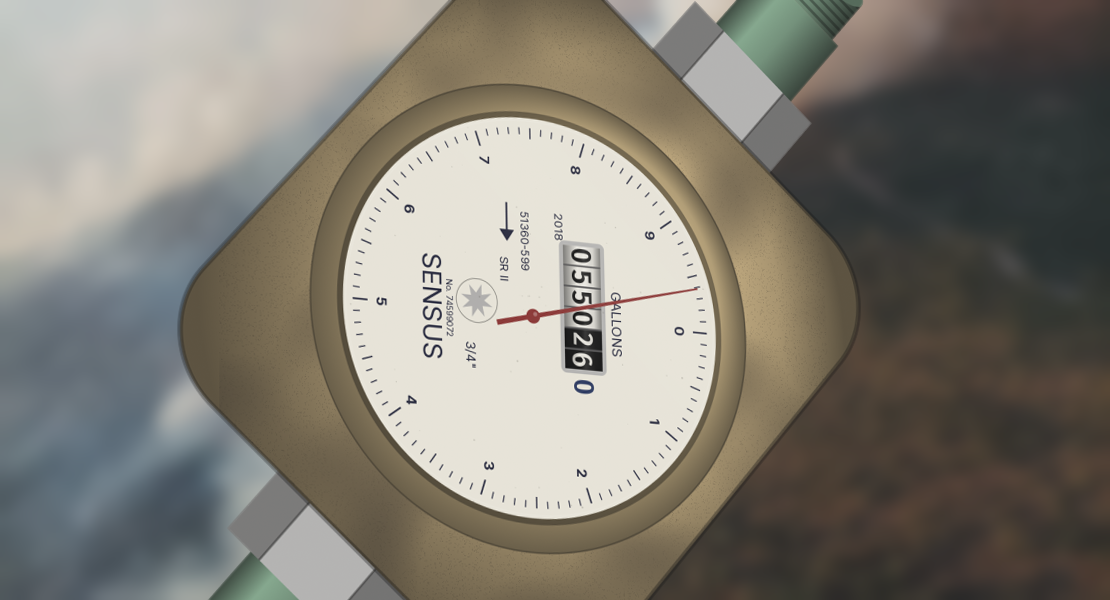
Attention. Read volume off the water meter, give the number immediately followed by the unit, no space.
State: 550259.6gal
